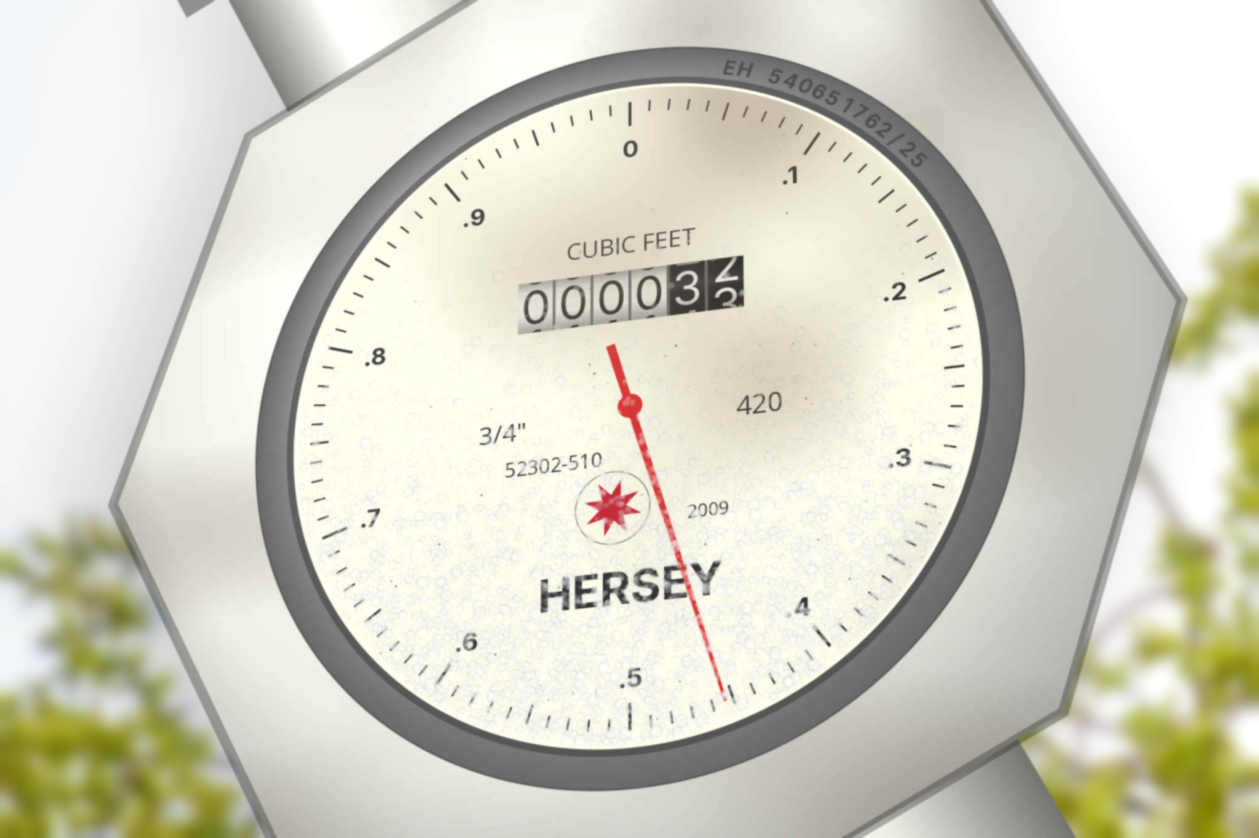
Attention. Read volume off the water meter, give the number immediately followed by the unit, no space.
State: 32.45ft³
